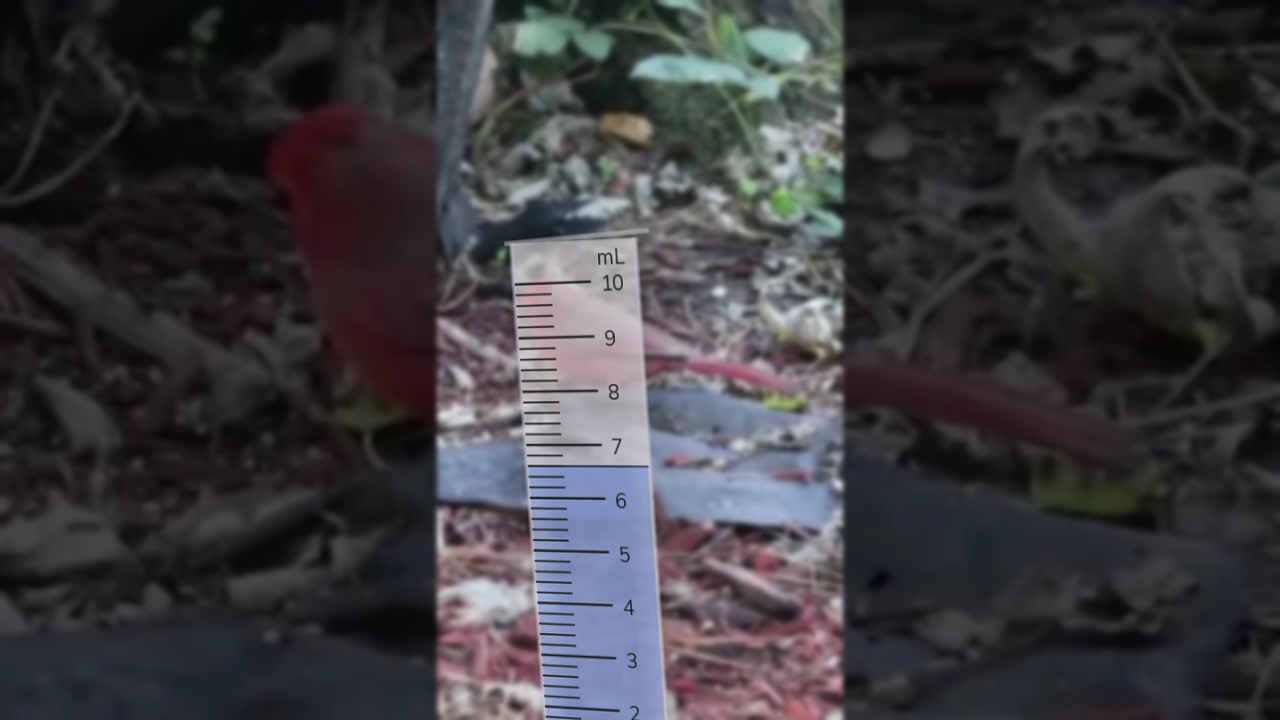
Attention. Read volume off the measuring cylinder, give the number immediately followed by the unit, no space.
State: 6.6mL
